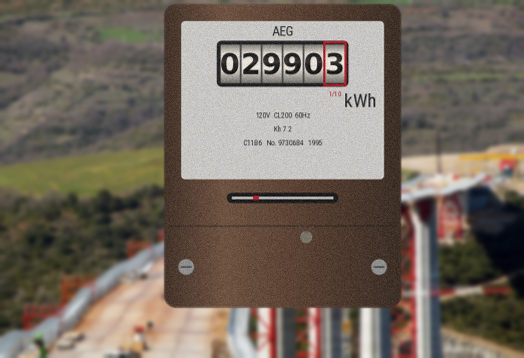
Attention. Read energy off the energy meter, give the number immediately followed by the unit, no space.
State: 2990.3kWh
